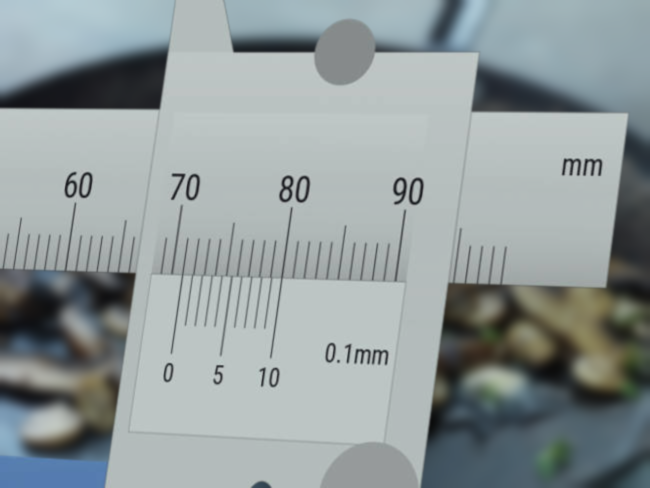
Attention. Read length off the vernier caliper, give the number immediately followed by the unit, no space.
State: 71.0mm
